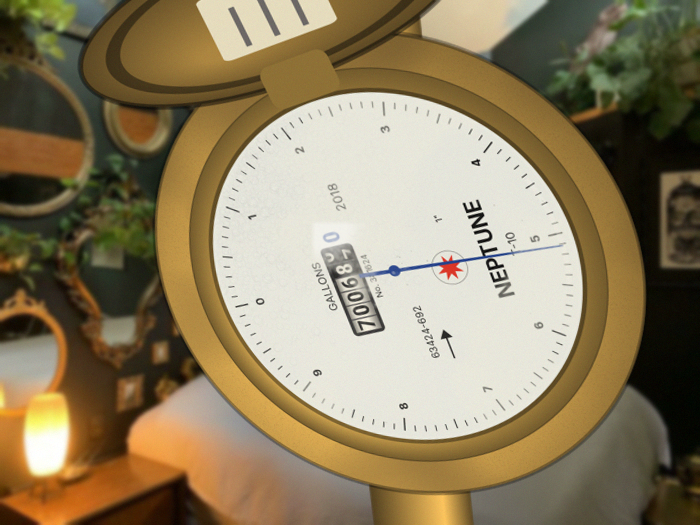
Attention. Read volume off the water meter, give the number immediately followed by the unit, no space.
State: 7006865.1gal
